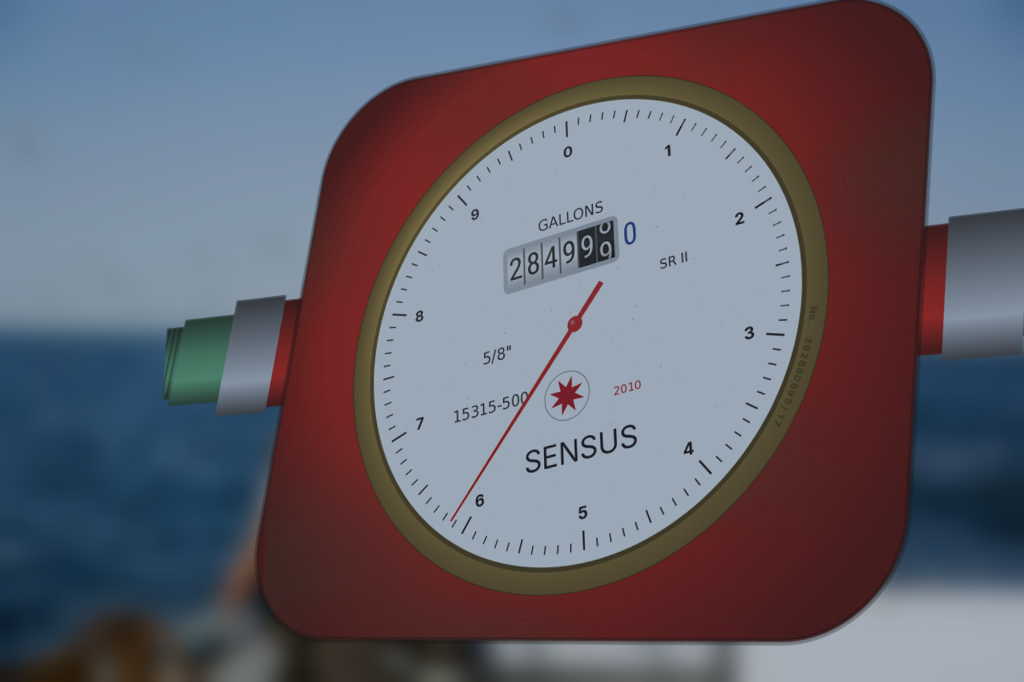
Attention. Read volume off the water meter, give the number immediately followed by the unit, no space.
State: 2849986.1gal
